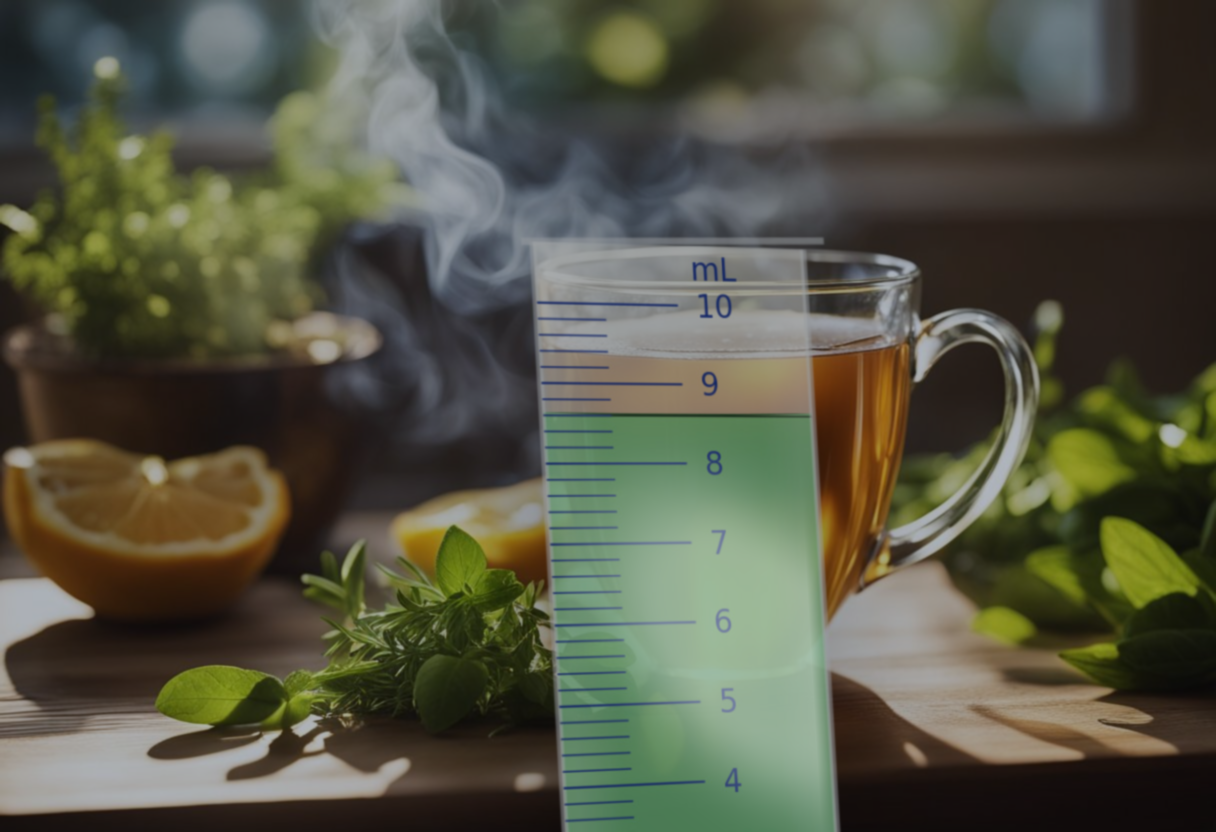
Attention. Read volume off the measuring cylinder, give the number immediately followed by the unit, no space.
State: 8.6mL
